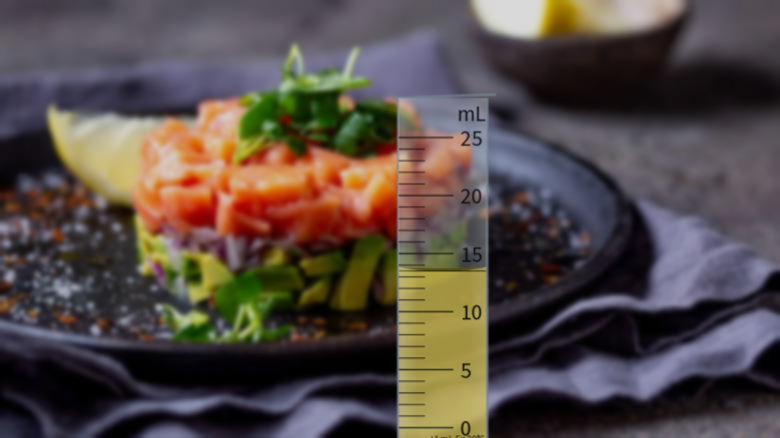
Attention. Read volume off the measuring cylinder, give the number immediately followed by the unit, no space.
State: 13.5mL
